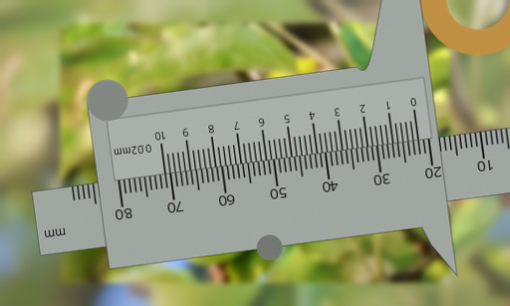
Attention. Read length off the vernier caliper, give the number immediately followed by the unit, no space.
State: 22.0mm
